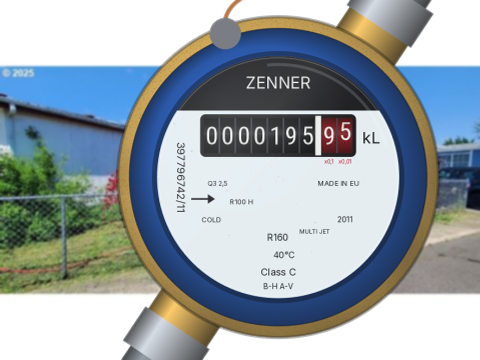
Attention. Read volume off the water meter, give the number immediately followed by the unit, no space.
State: 195.95kL
